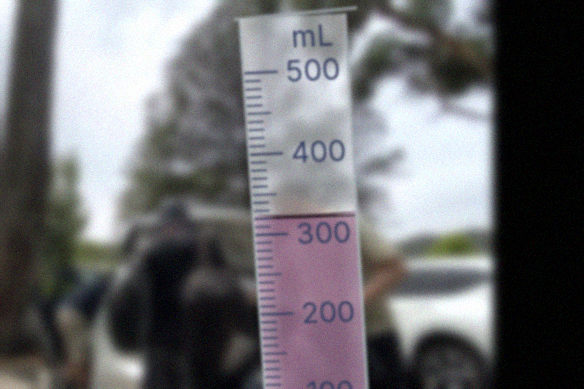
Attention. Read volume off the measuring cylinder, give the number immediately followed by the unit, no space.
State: 320mL
